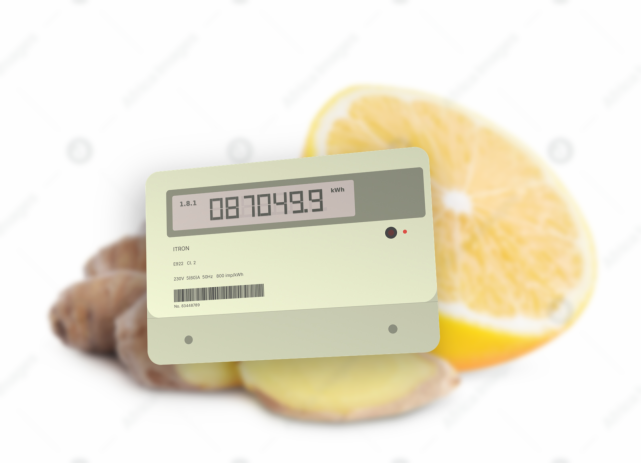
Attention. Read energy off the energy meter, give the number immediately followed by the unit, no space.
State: 87049.9kWh
